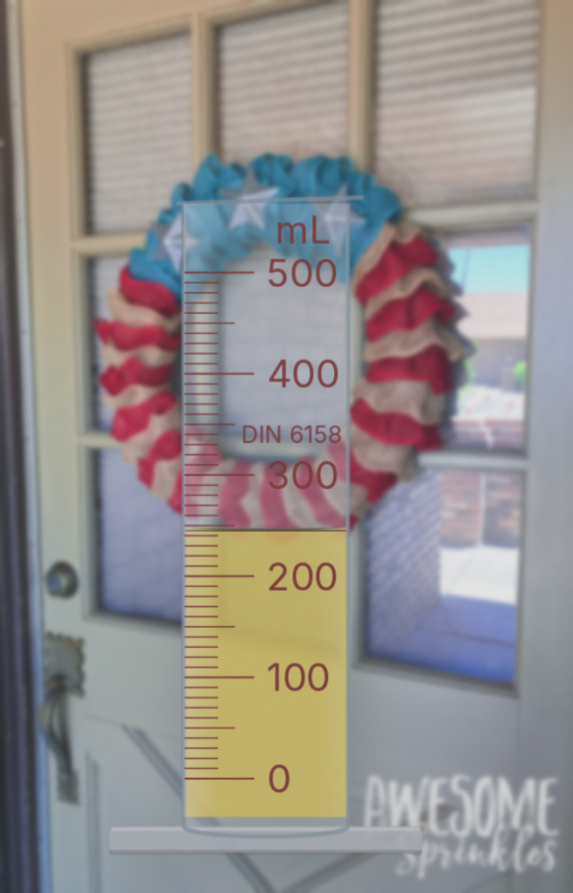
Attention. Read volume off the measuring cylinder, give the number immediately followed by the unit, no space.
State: 245mL
